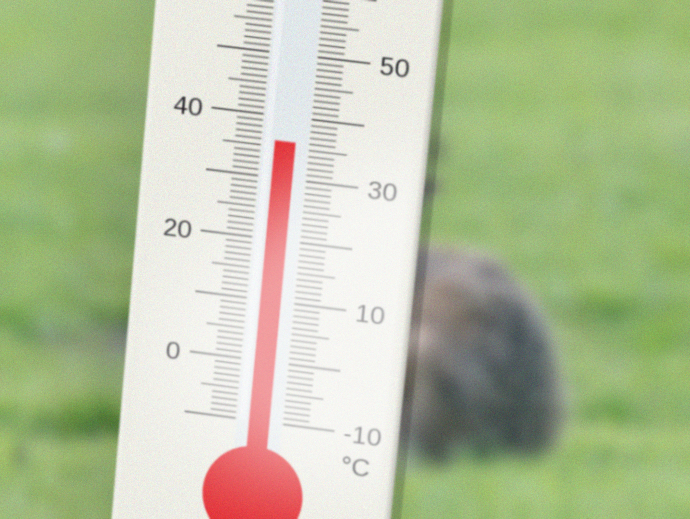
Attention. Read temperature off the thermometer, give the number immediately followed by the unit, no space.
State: 36°C
